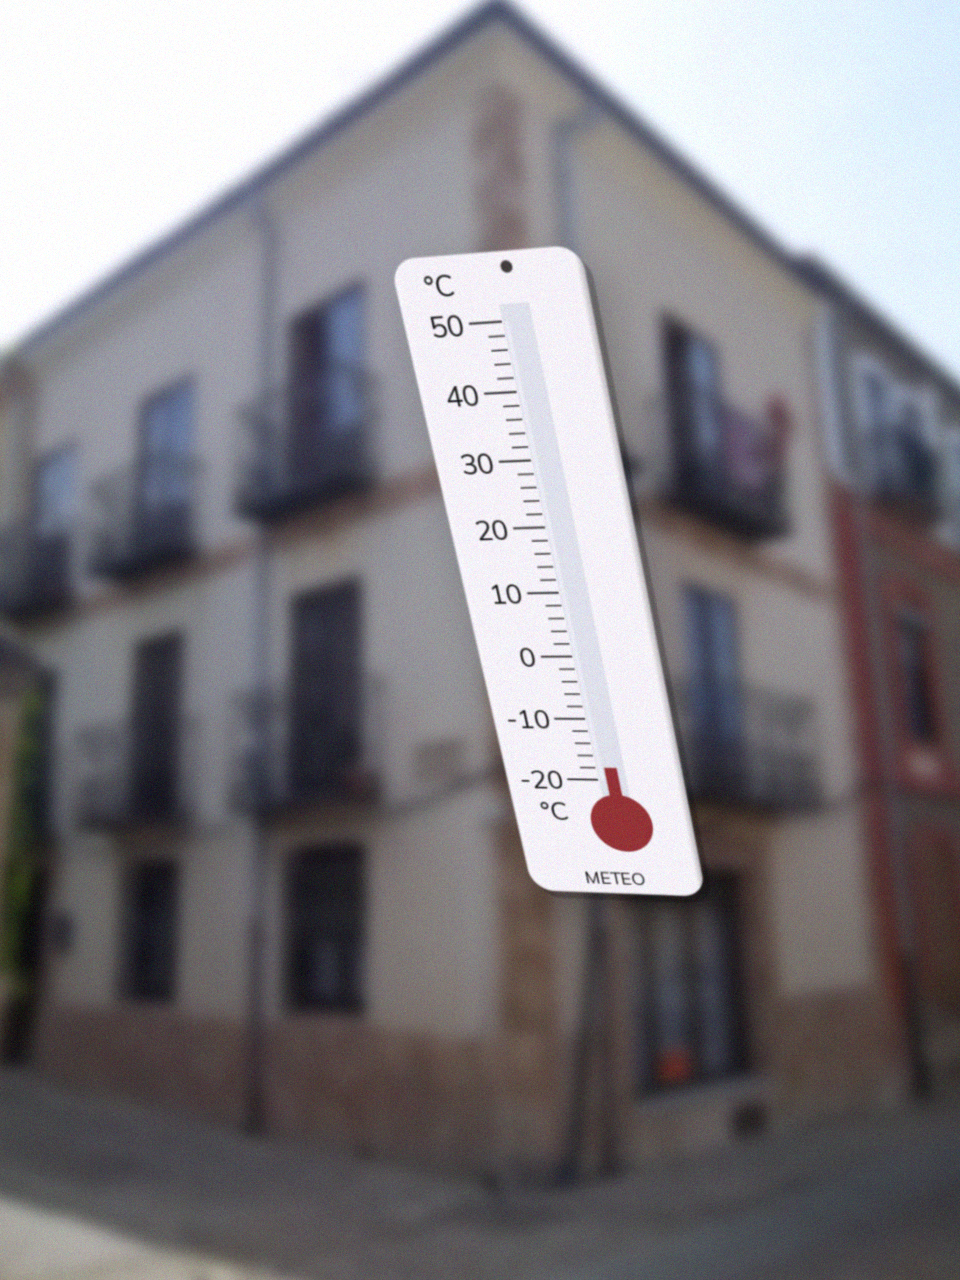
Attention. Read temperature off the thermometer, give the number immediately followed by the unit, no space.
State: -18°C
